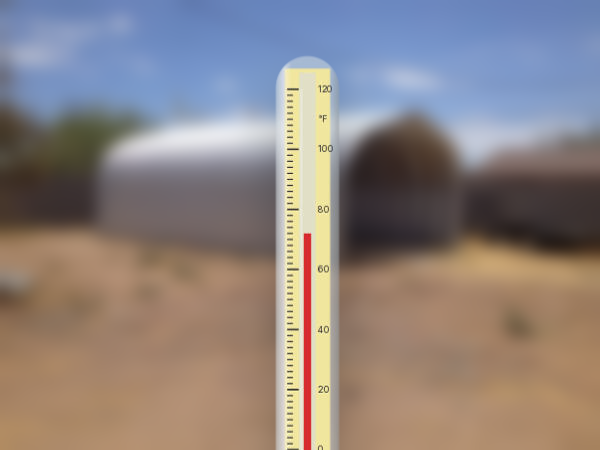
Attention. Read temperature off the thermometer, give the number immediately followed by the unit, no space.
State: 72°F
